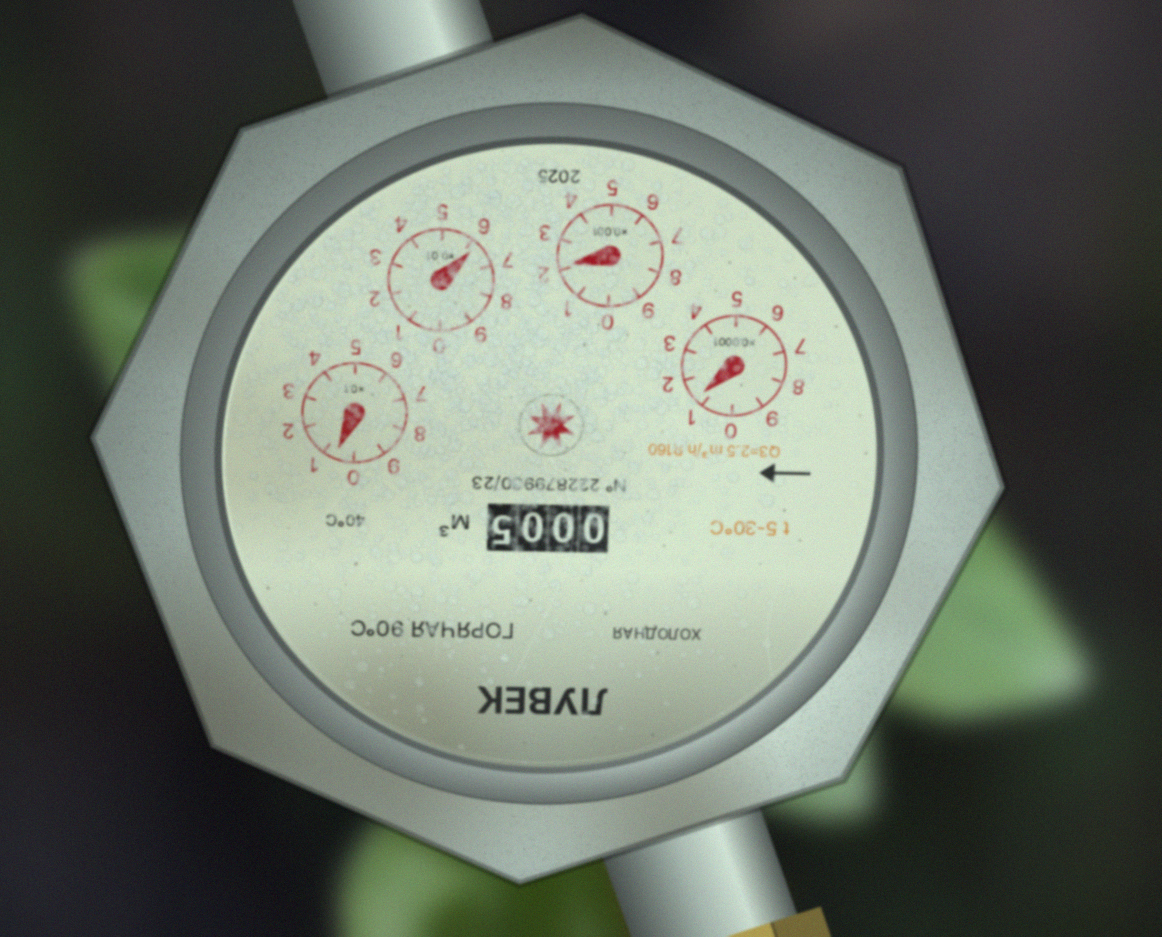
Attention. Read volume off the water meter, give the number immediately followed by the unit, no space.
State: 5.0621m³
